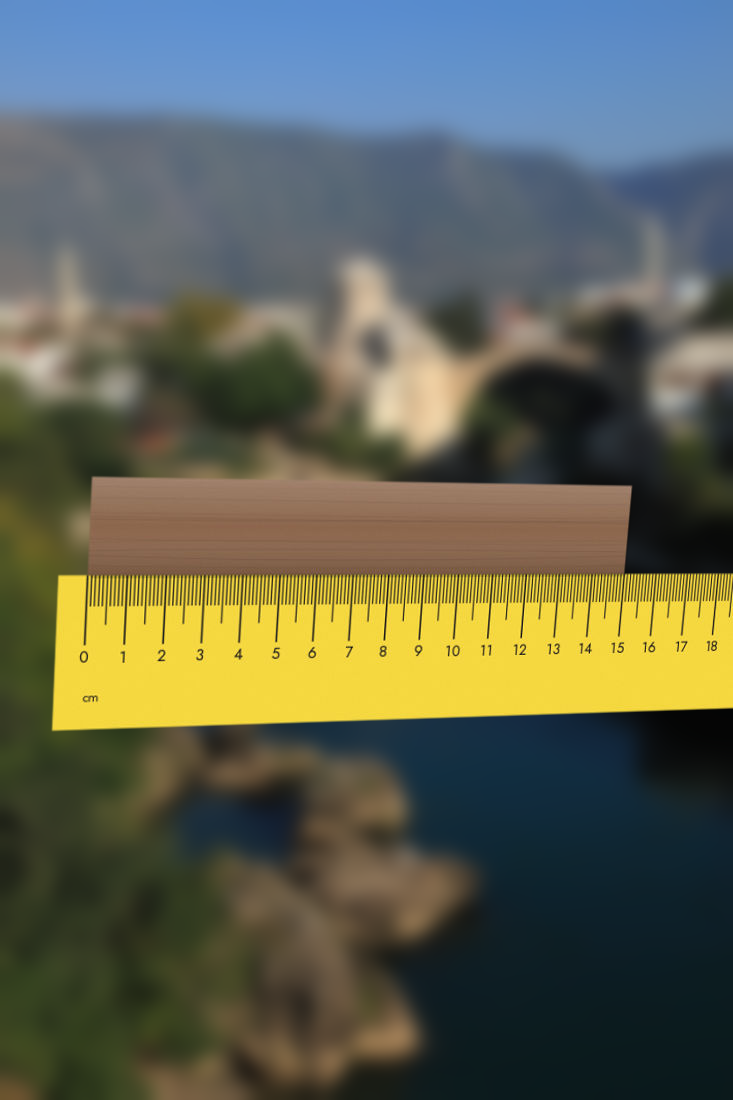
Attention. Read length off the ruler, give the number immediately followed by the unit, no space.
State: 15cm
